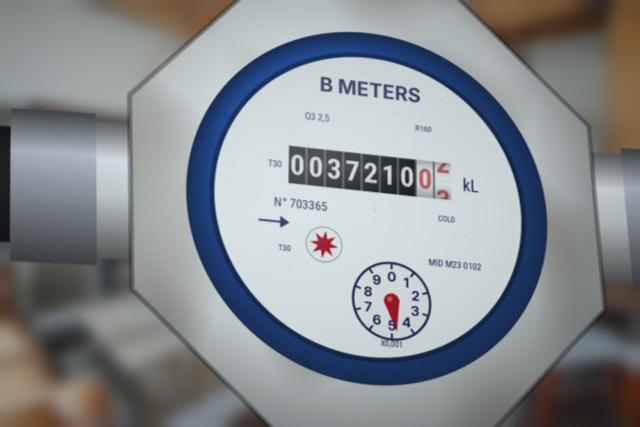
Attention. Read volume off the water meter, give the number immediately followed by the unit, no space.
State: 37210.024kL
